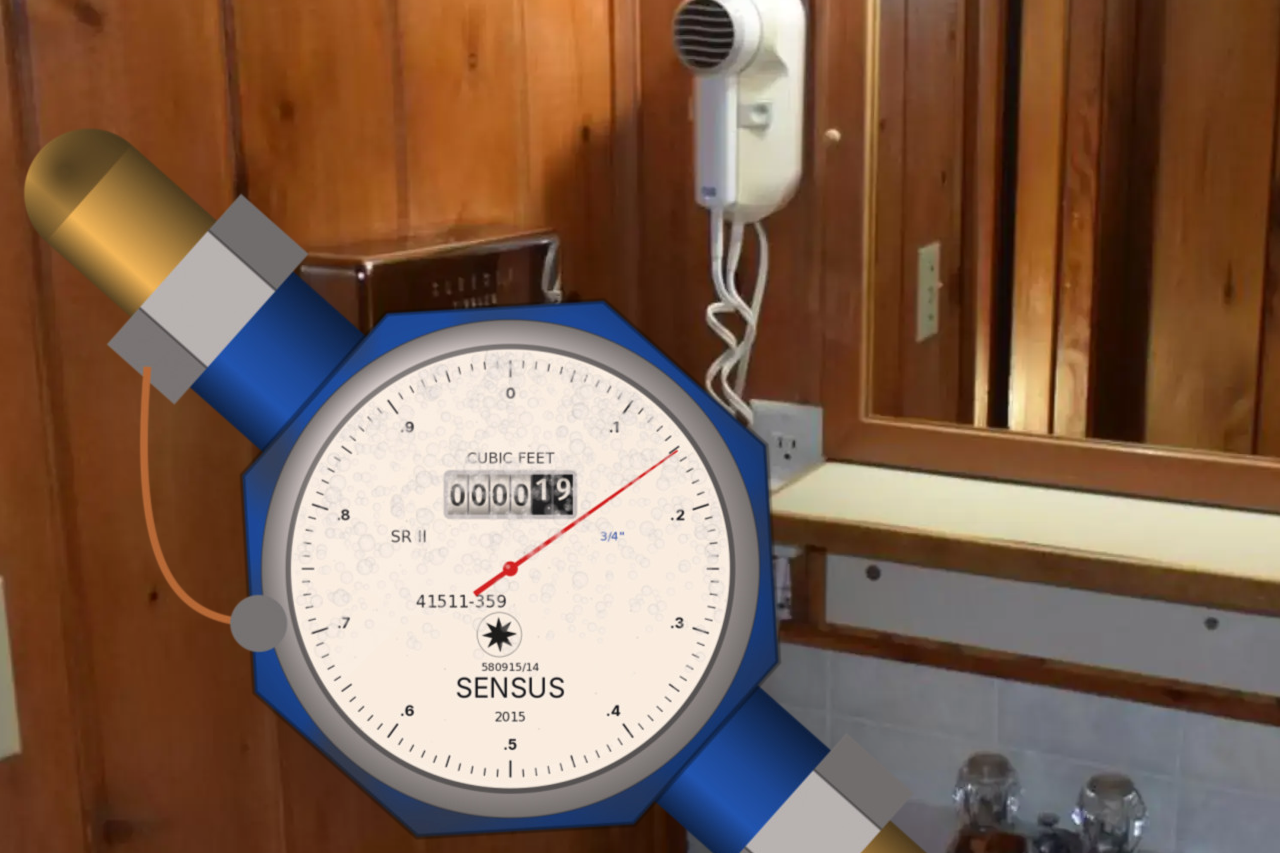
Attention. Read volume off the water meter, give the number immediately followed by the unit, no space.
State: 19.15ft³
